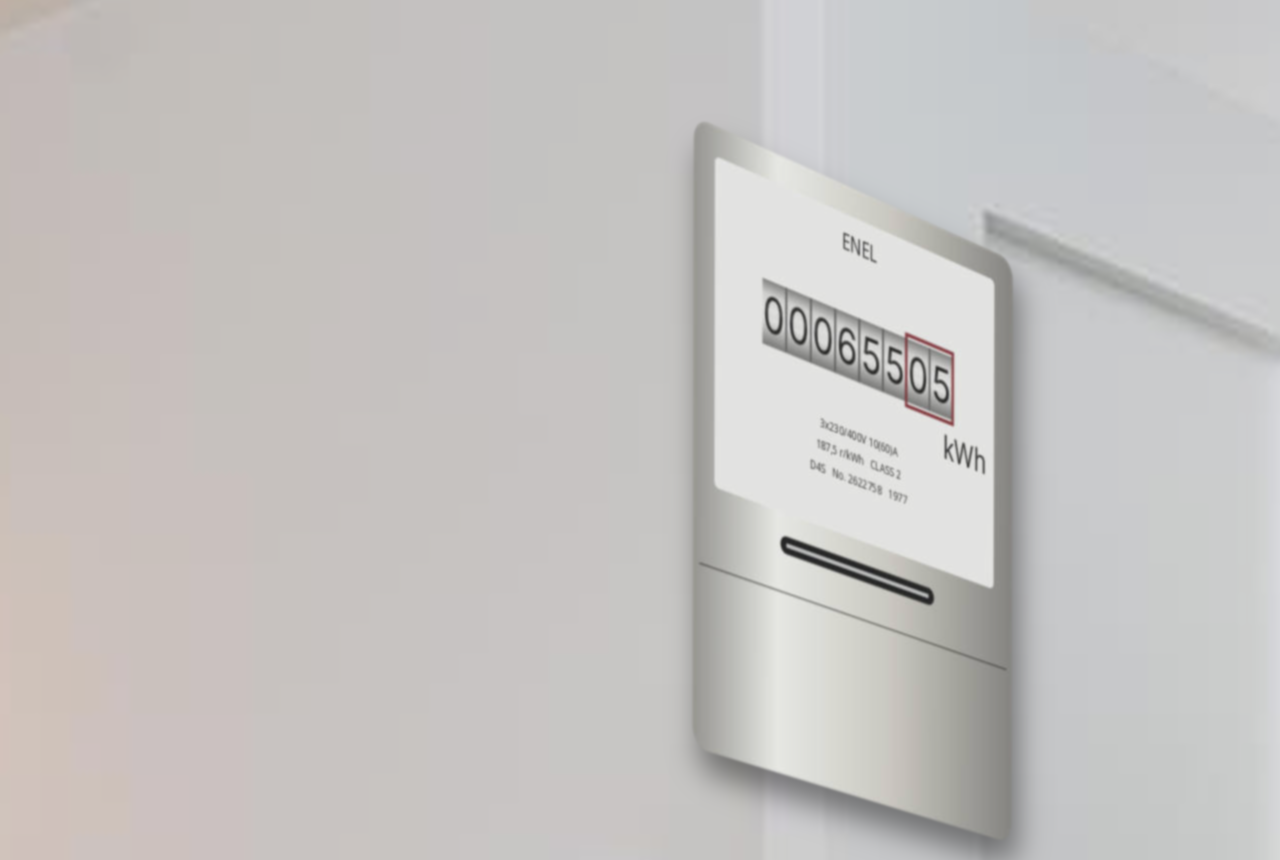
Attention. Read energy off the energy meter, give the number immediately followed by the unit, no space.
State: 655.05kWh
